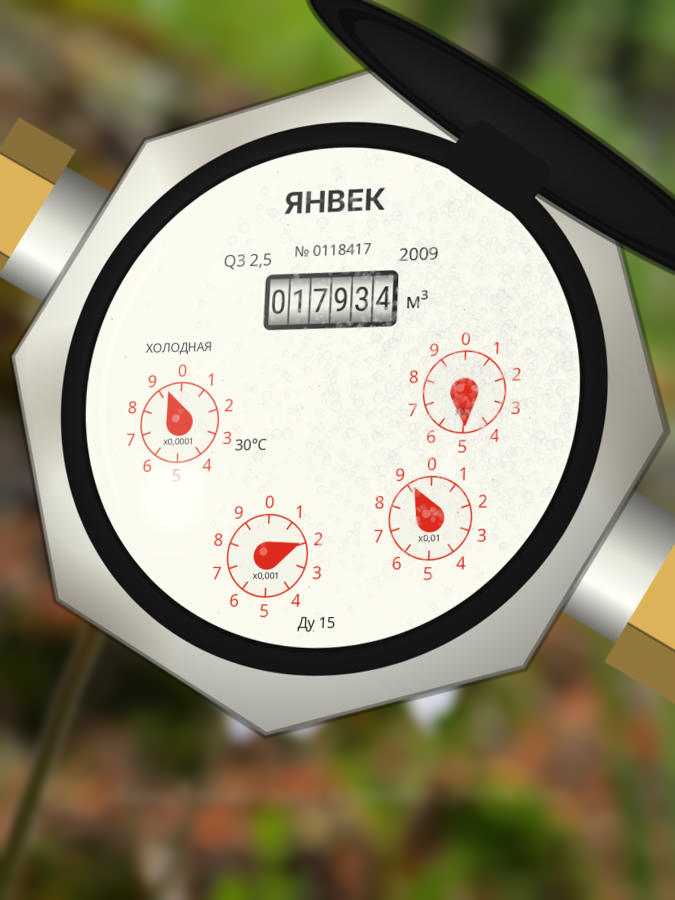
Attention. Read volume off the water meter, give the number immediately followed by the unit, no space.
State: 17934.4919m³
